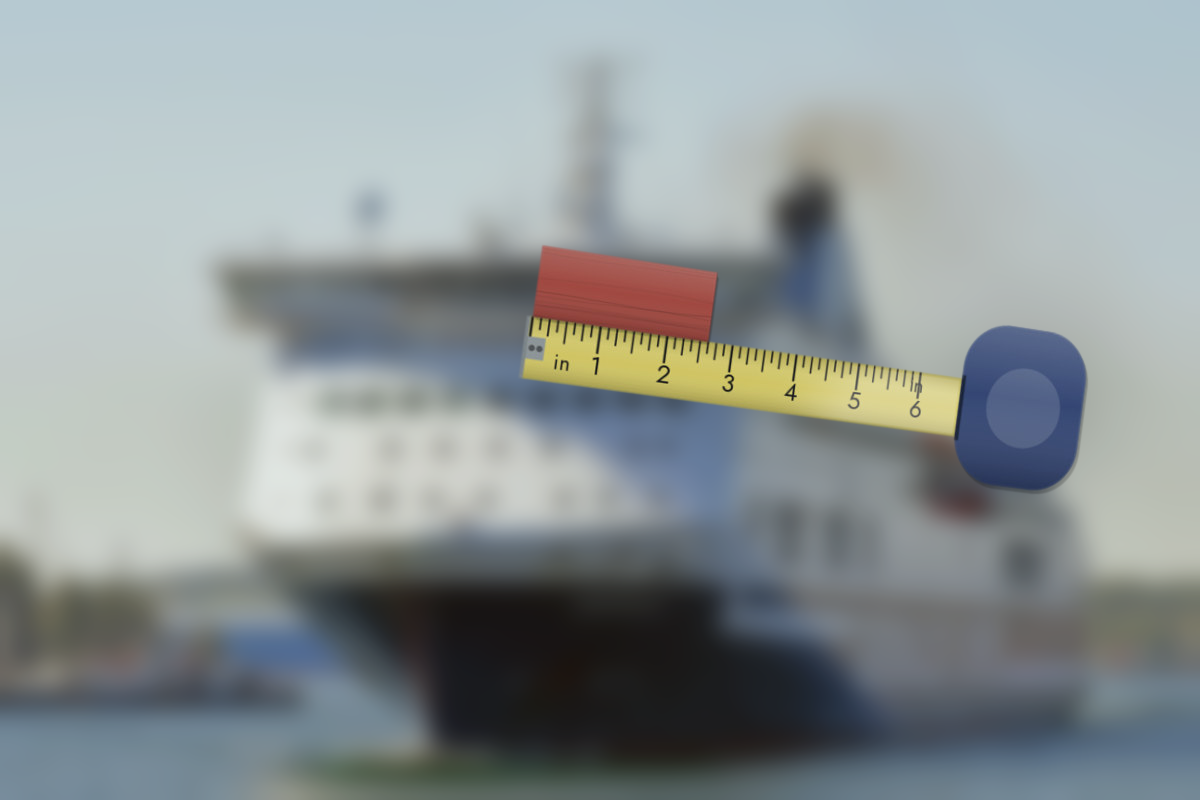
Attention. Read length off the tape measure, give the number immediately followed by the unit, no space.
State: 2.625in
